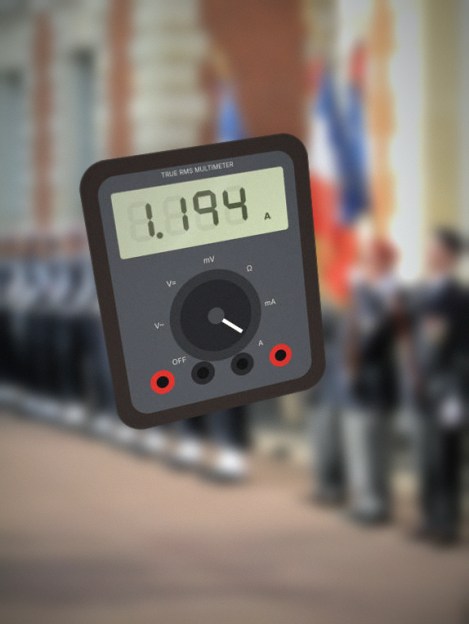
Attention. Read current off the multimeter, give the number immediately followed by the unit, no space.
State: 1.194A
